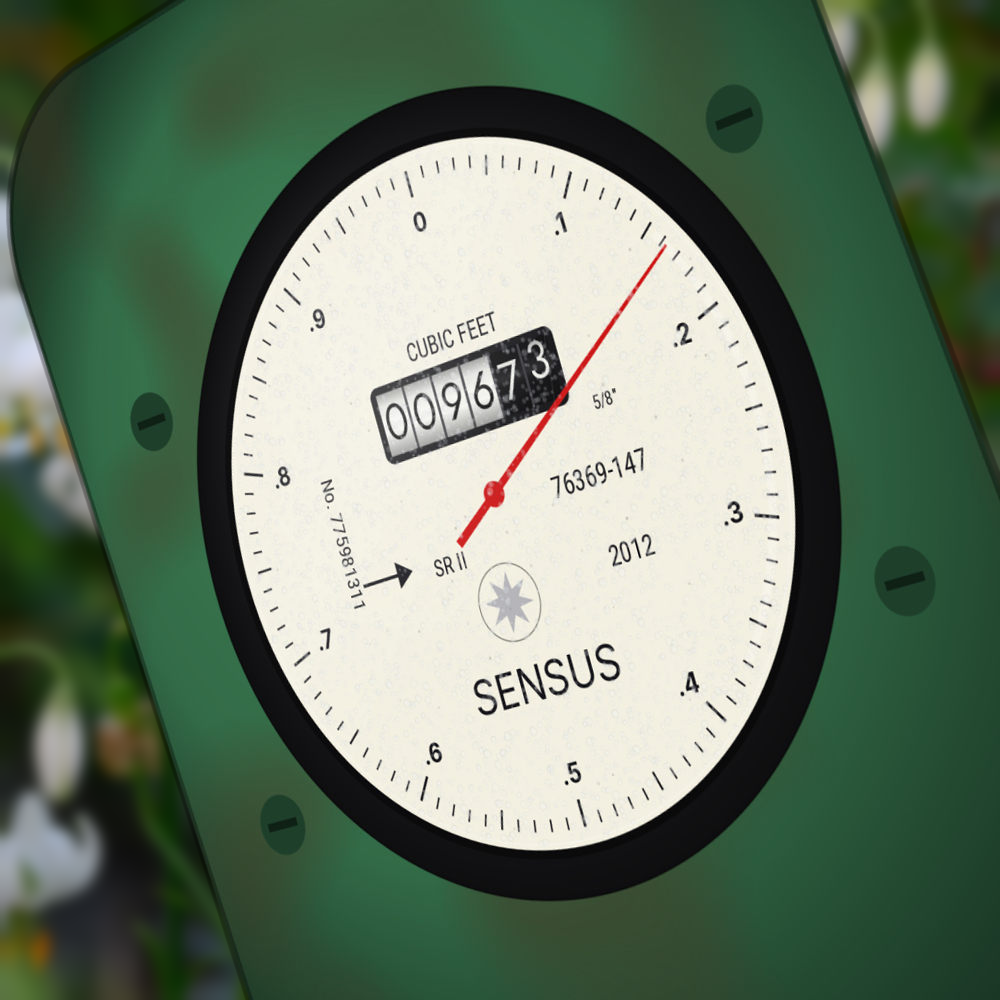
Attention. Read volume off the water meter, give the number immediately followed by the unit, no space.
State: 9673.16ft³
